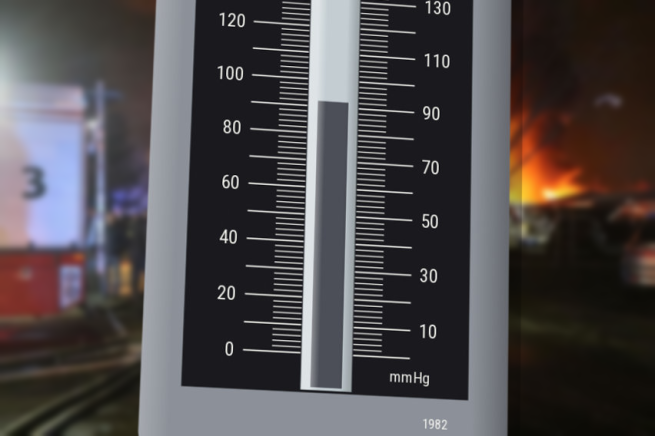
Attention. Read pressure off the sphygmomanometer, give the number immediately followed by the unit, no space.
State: 92mmHg
